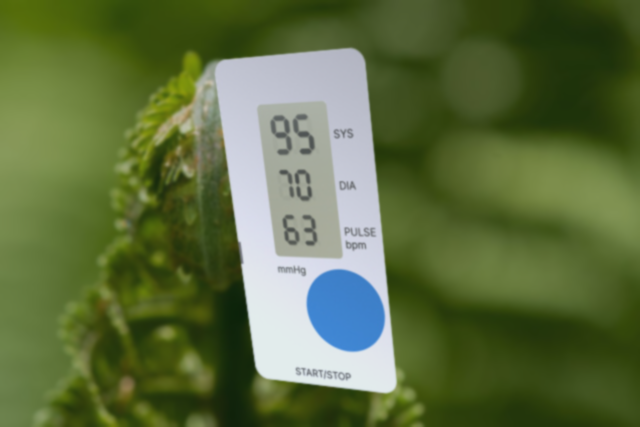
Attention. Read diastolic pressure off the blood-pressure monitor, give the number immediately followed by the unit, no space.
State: 70mmHg
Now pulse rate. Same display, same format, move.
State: 63bpm
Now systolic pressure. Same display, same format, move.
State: 95mmHg
